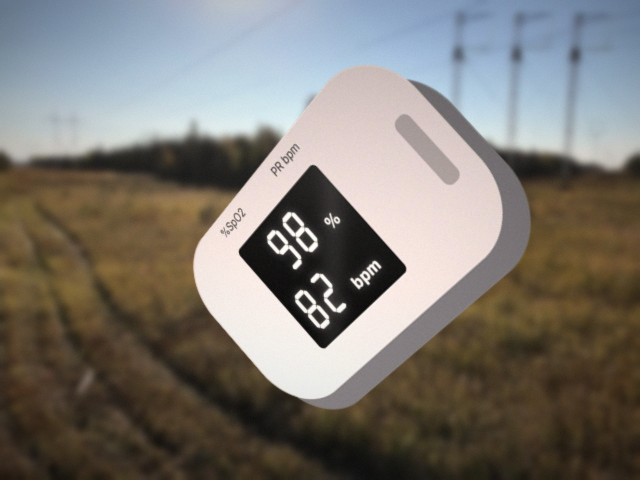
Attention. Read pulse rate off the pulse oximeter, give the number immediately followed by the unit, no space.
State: 82bpm
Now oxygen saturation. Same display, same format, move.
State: 98%
